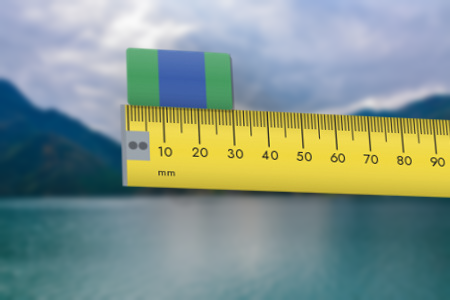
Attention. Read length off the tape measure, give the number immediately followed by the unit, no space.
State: 30mm
